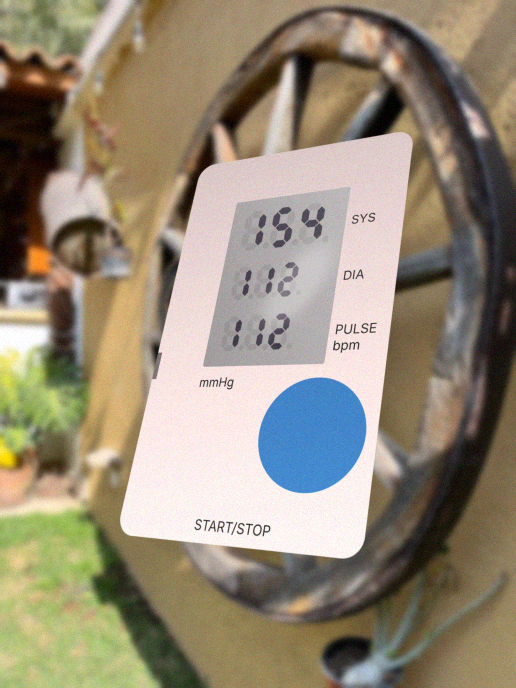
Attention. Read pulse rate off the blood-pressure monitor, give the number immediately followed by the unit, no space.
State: 112bpm
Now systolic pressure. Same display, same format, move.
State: 154mmHg
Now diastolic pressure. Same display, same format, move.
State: 112mmHg
